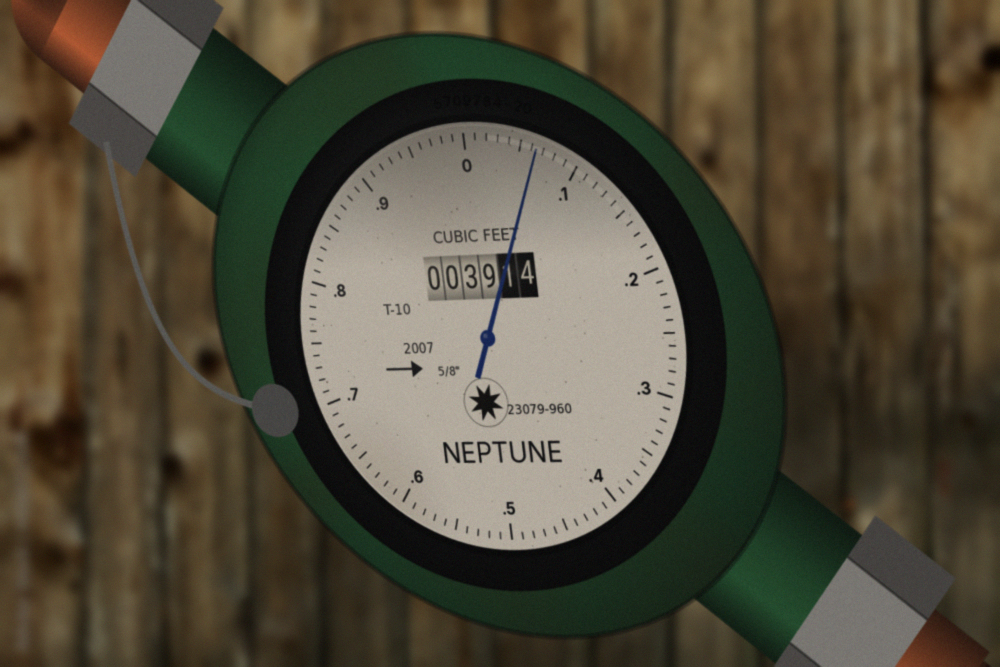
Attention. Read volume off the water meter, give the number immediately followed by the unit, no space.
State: 3914.06ft³
